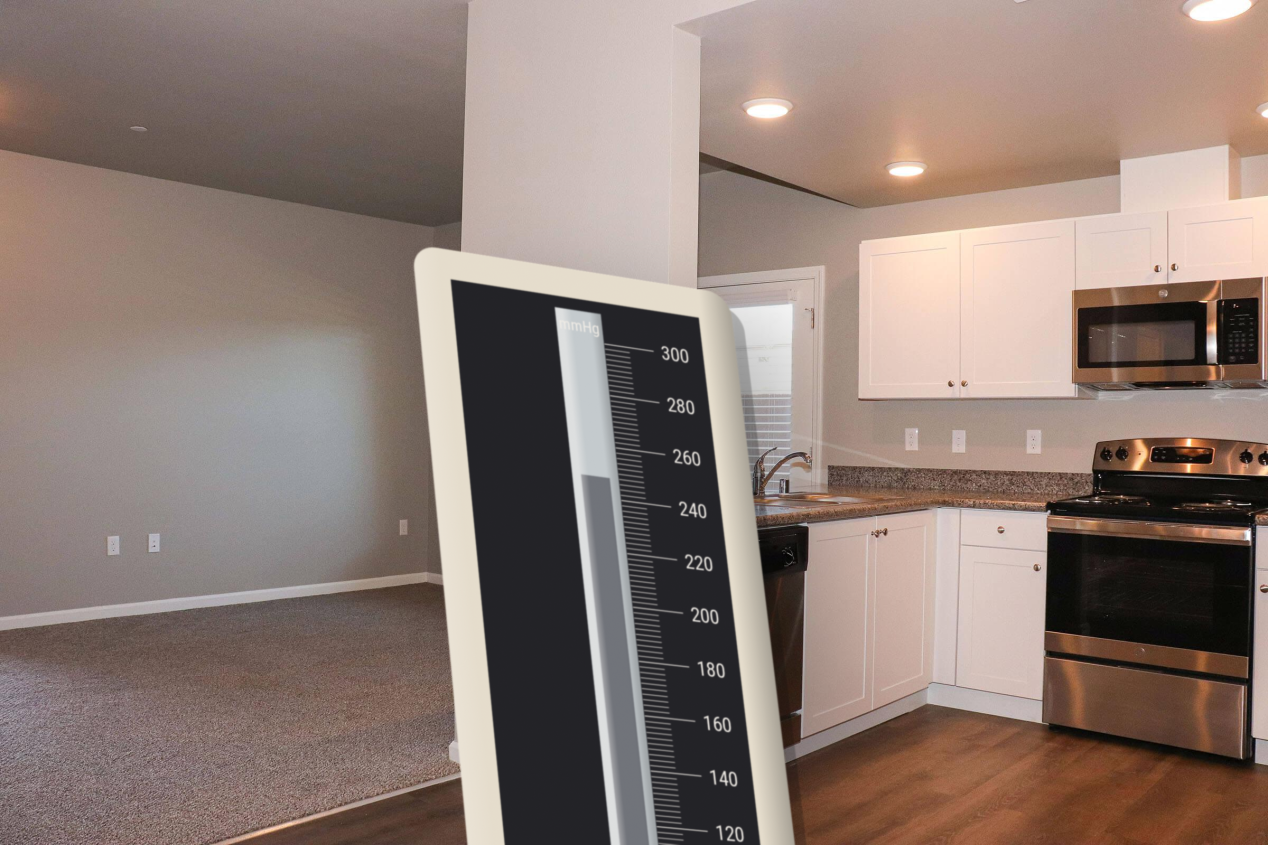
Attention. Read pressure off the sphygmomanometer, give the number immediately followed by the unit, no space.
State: 248mmHg
